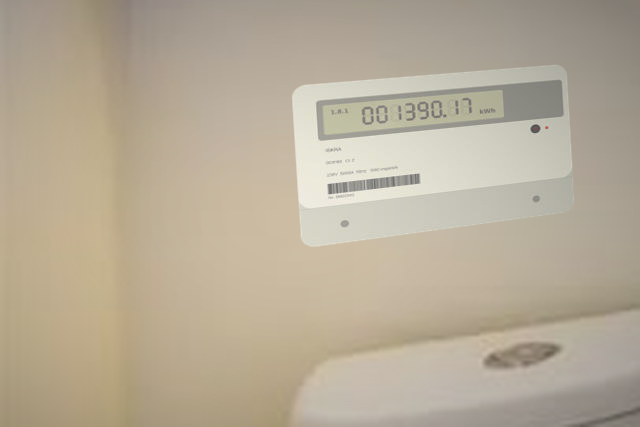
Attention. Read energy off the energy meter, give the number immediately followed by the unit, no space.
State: 1390.17kWh
